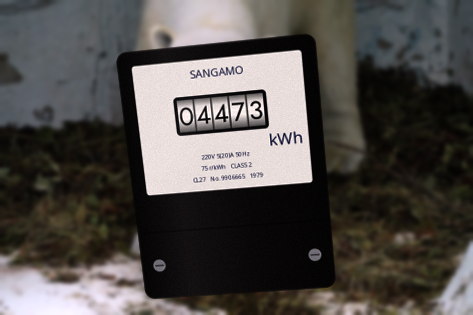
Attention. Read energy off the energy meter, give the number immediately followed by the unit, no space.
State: 4473kWh
